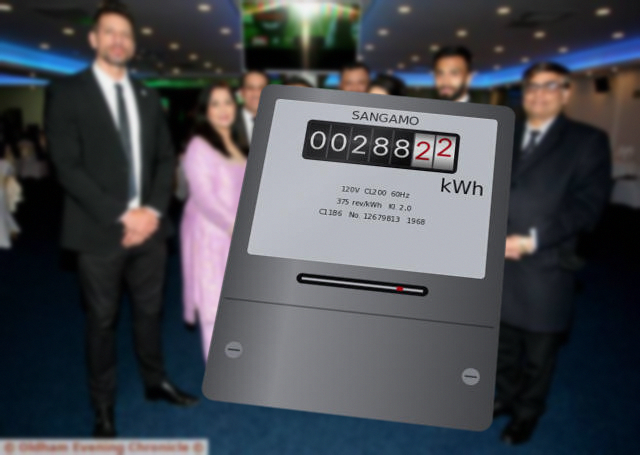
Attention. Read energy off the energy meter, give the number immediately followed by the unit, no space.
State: 288.22kWh
